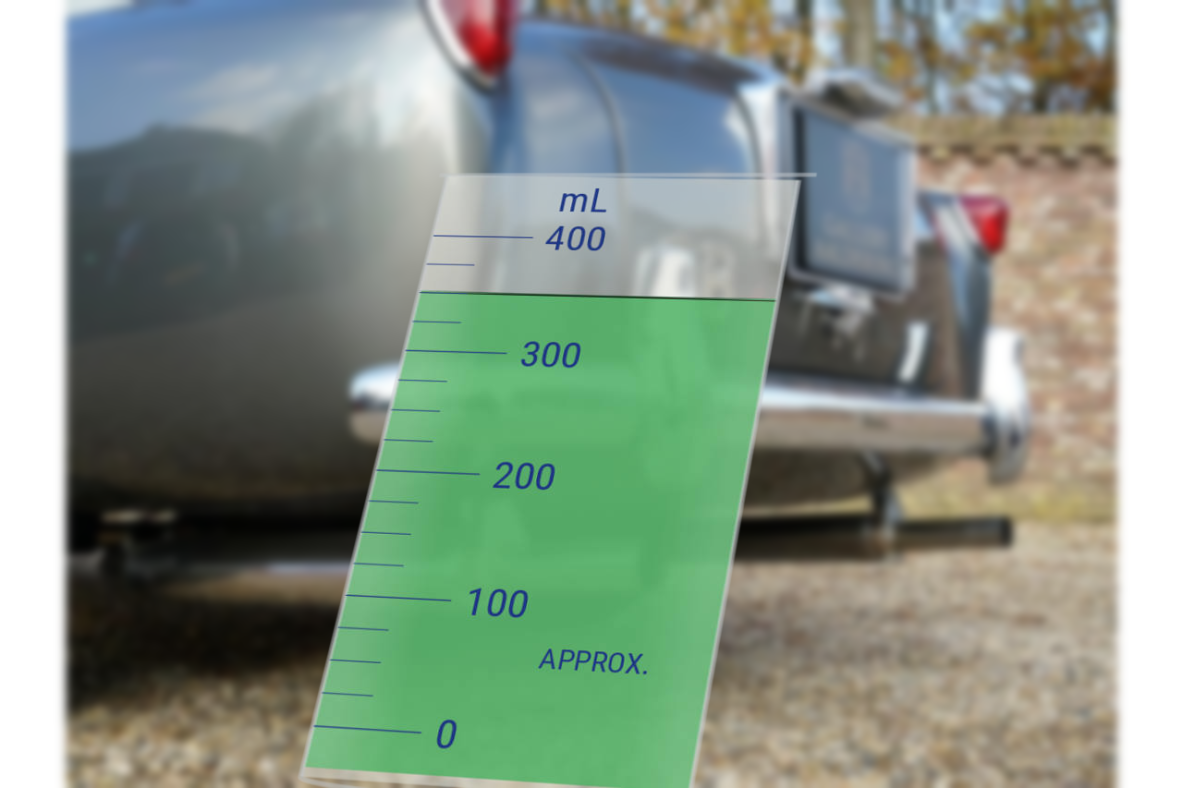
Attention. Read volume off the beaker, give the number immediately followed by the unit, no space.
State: 350mL
